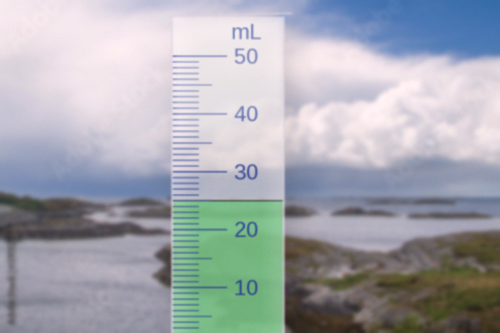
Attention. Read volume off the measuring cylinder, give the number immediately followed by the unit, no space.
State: 25mL
